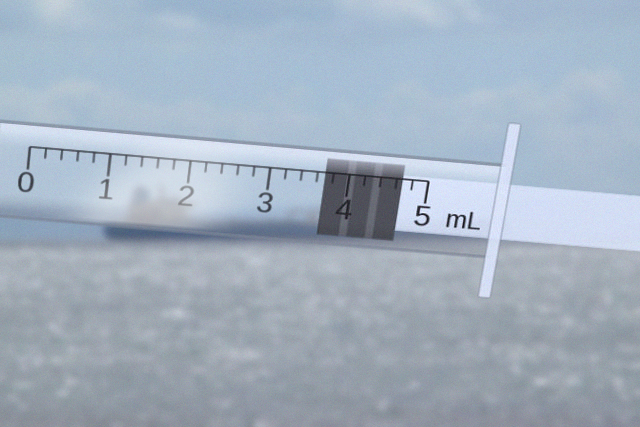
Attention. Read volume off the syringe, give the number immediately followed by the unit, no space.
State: 3.7mL
